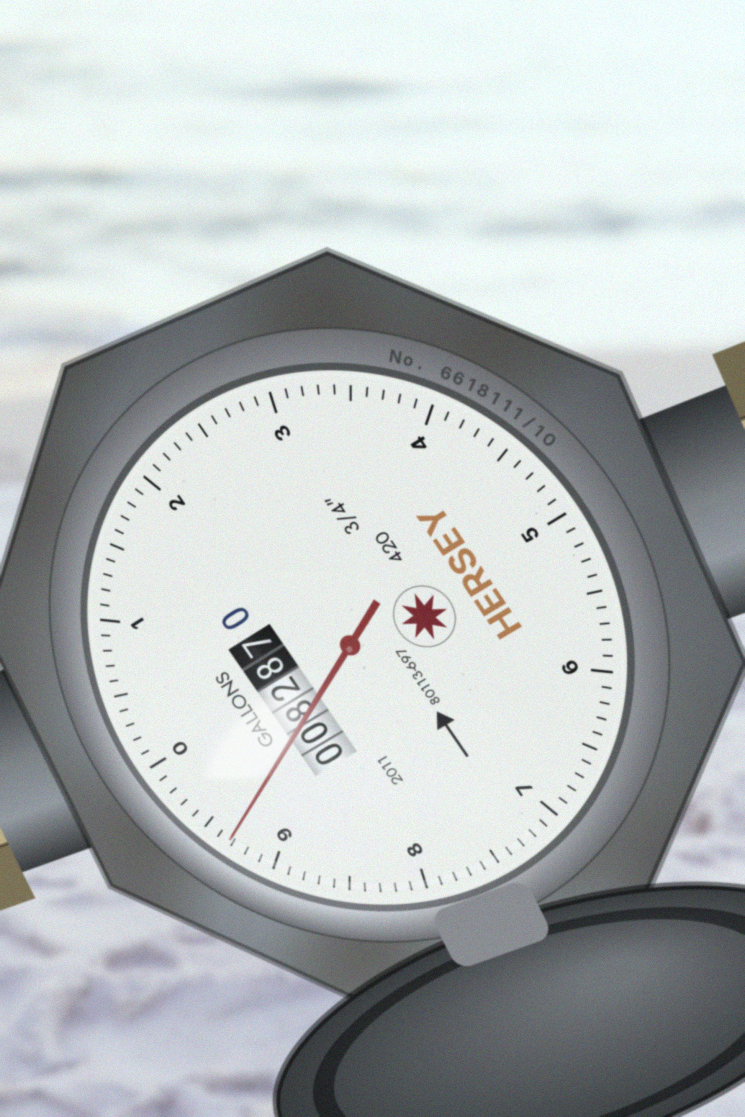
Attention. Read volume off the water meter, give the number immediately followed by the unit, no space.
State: 82869.3gal
